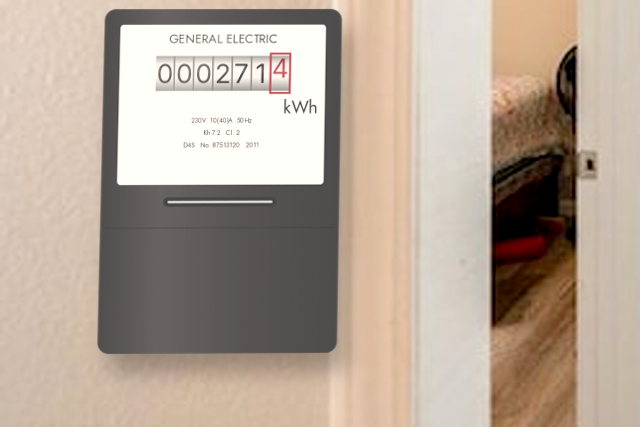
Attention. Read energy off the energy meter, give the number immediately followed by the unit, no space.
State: 271.4kWh
